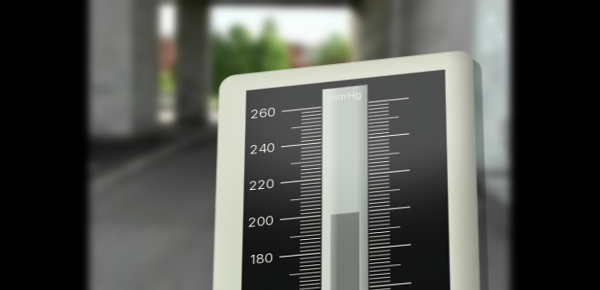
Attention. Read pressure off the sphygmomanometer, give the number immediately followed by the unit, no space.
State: 200mmHg
